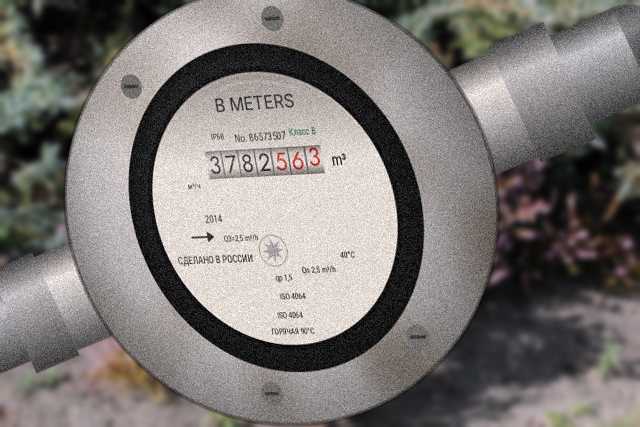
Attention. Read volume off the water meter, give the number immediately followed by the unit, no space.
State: 3782.563m³
